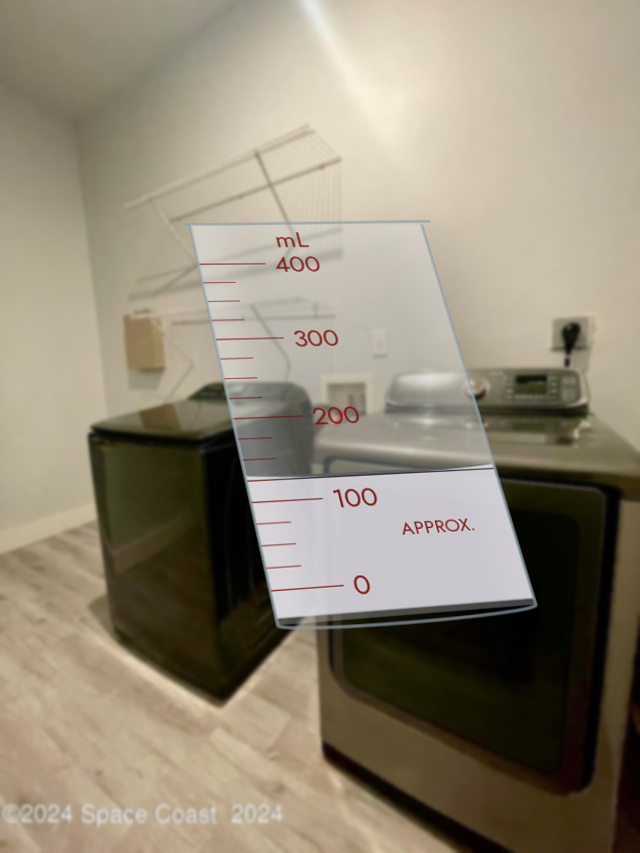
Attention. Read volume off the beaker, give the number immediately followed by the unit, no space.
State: 125mL
